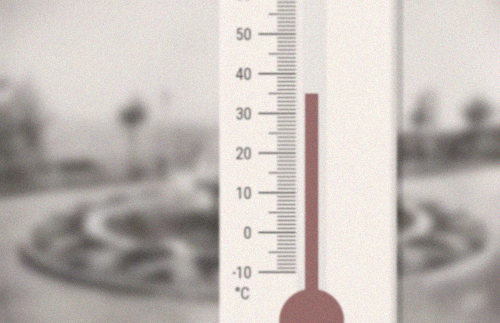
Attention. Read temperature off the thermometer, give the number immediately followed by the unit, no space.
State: 35°C
